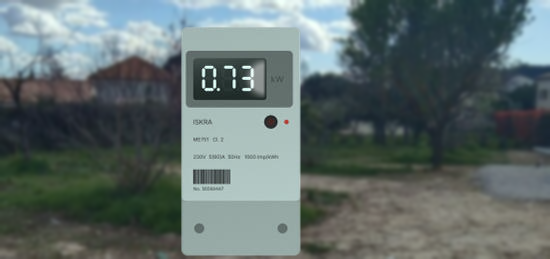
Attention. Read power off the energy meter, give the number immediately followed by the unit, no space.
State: 0.73kW
